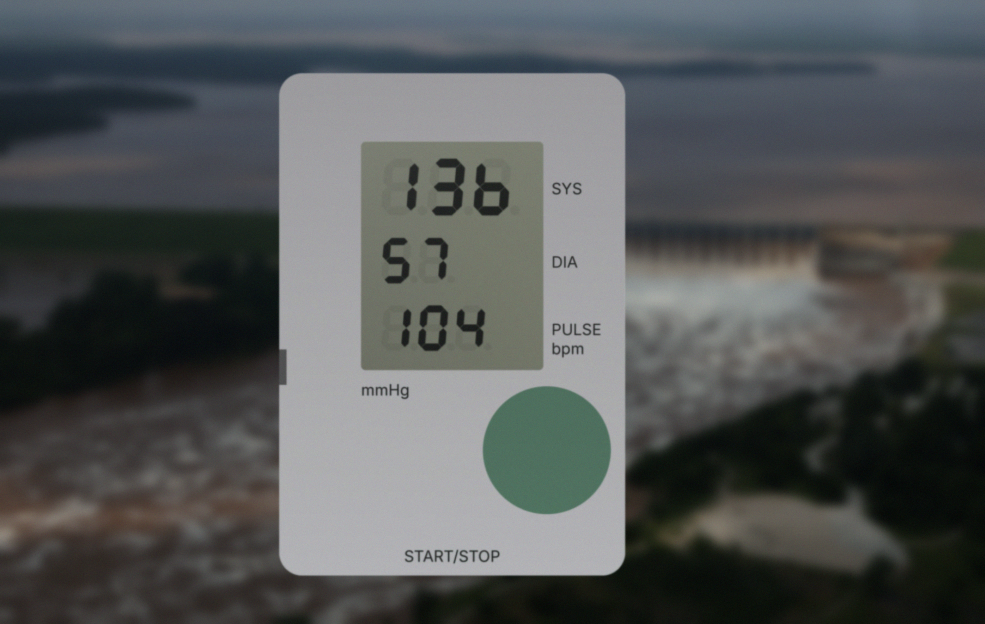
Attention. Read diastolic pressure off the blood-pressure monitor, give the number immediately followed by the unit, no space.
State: 57mmHg
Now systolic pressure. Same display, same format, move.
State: 136mmHg
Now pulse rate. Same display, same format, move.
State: 104bpm
